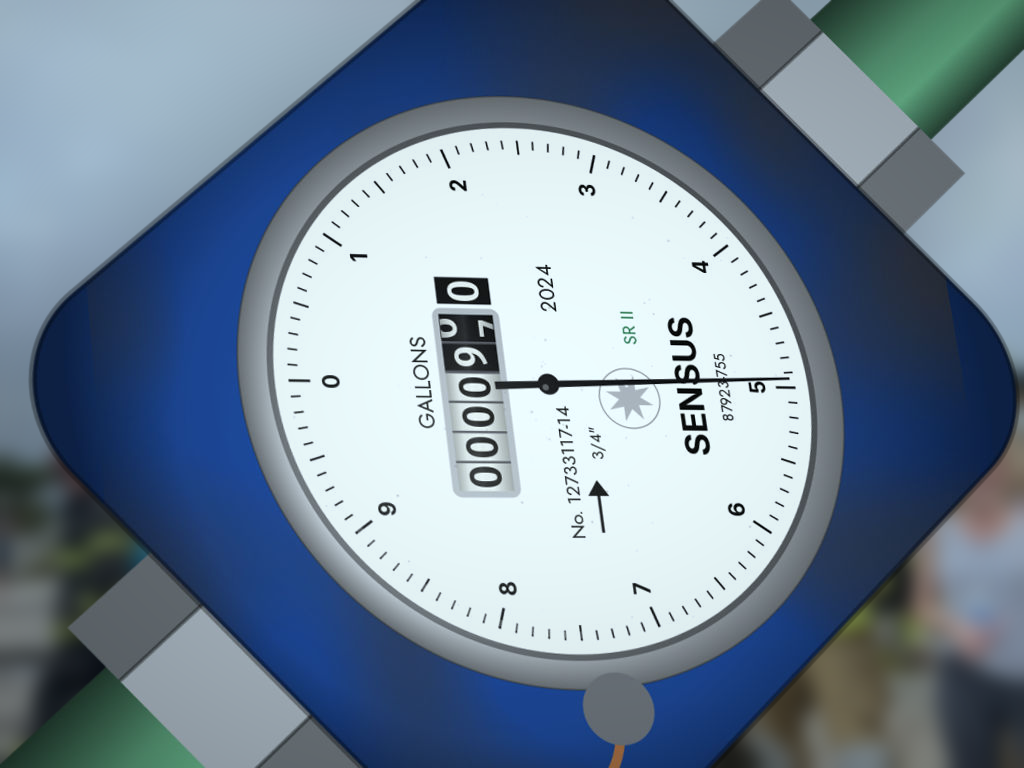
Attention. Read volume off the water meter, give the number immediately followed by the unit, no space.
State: 964.9gal
